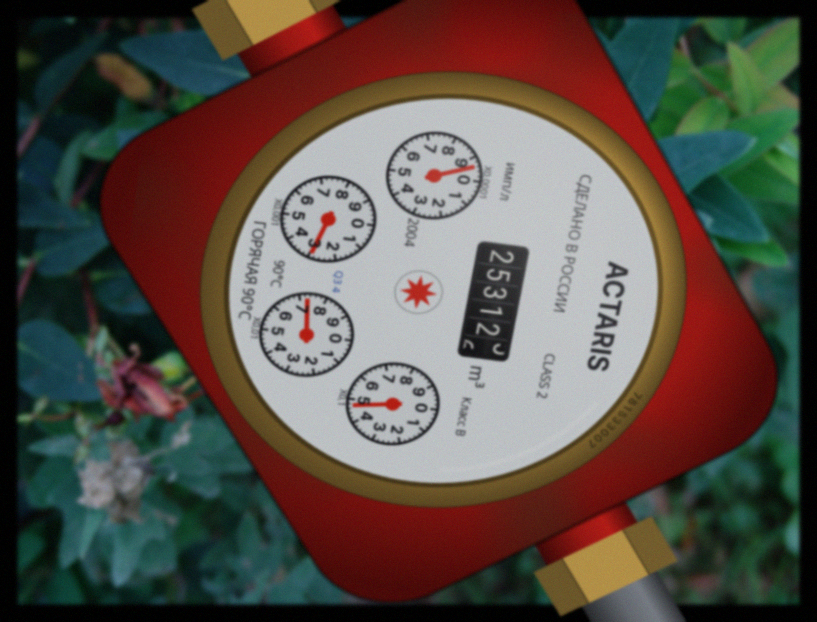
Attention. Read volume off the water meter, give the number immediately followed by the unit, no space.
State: 253125.4729m³
